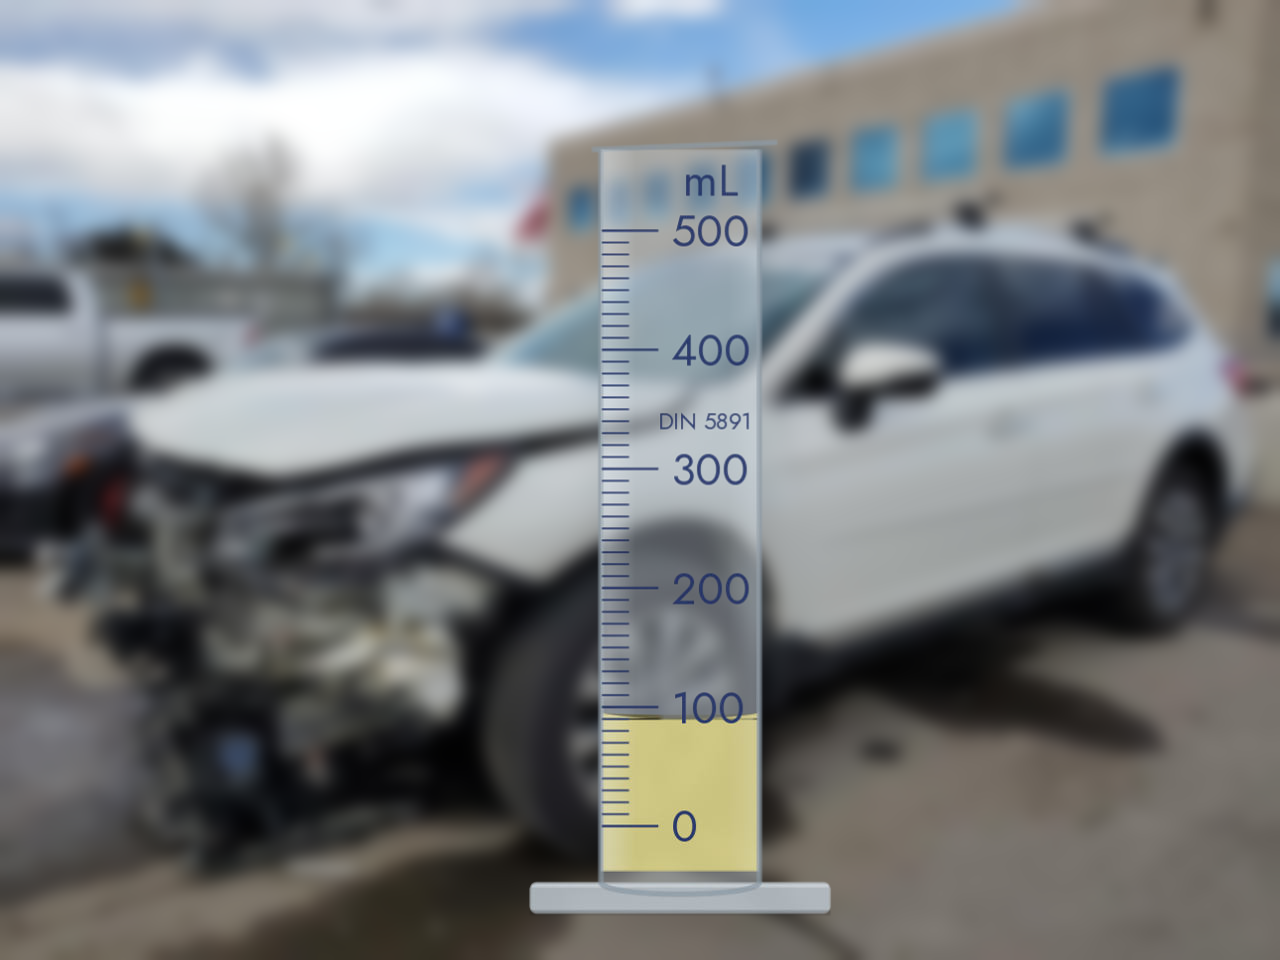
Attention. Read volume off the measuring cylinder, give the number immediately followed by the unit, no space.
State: 90mL
